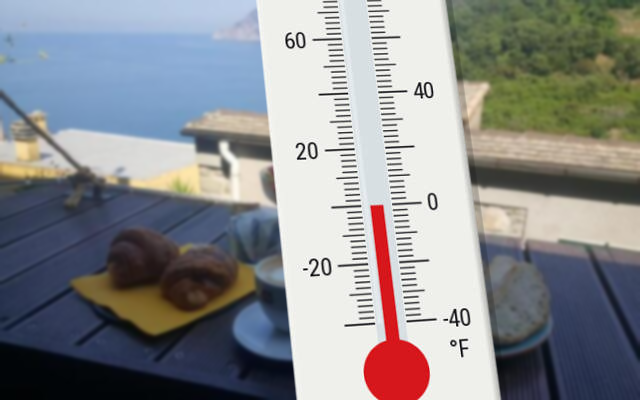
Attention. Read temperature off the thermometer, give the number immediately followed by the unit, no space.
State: 0°F
